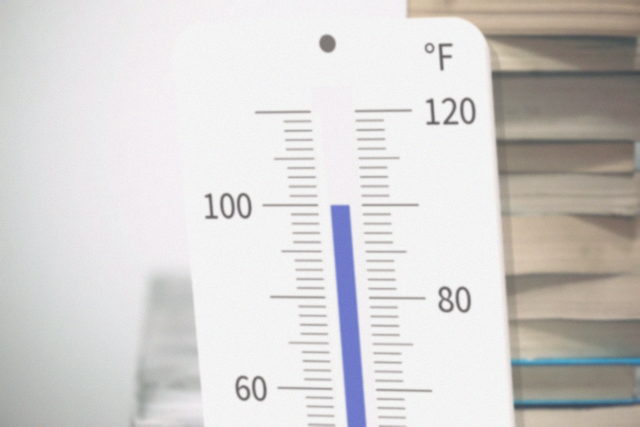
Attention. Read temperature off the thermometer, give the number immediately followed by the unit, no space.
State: 100°F
